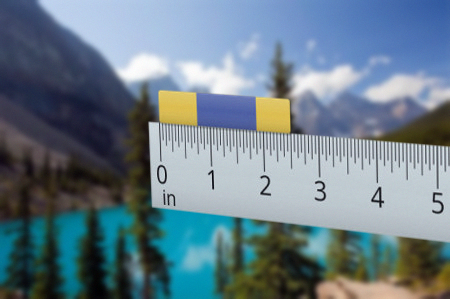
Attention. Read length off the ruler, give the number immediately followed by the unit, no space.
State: 2.5in
